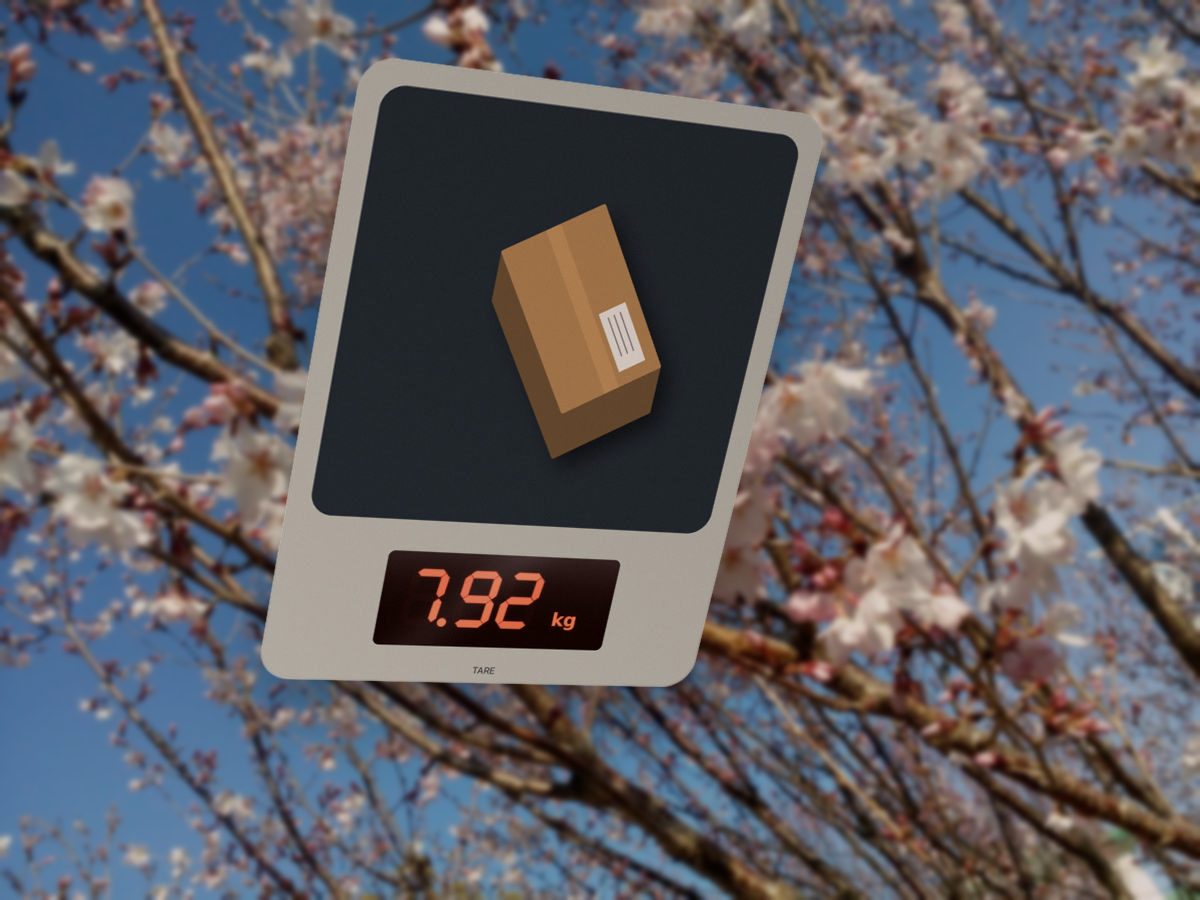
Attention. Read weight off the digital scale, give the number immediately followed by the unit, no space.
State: 7.92kg
